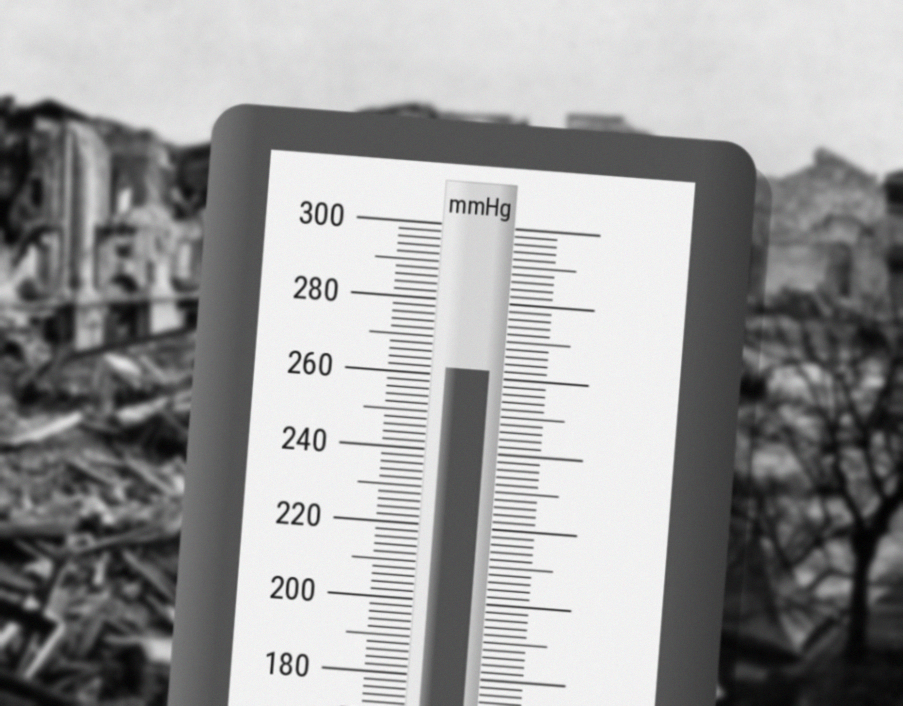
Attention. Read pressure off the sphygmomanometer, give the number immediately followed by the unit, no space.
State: 262mmHg
